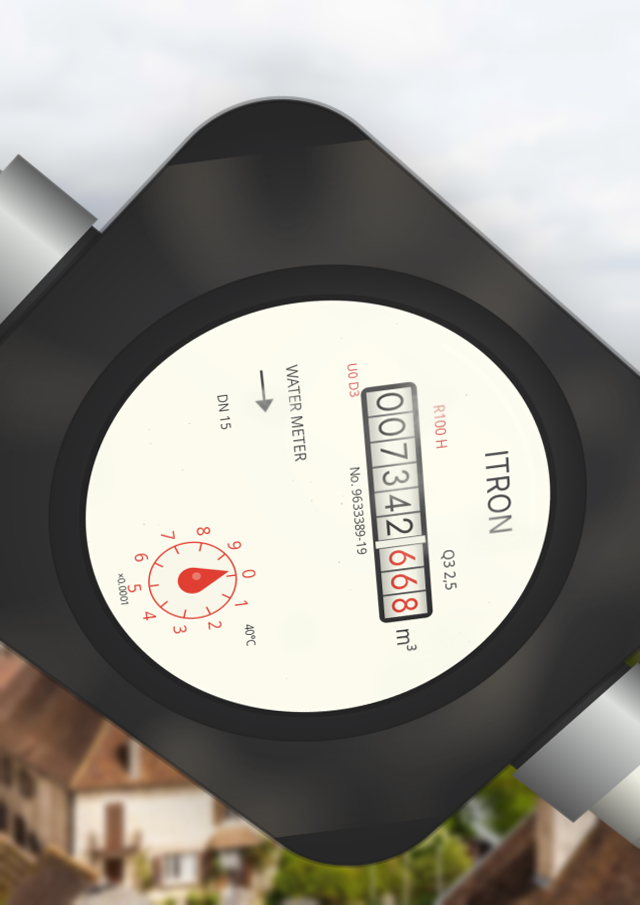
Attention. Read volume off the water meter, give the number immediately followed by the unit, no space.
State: 7342.6679m³
